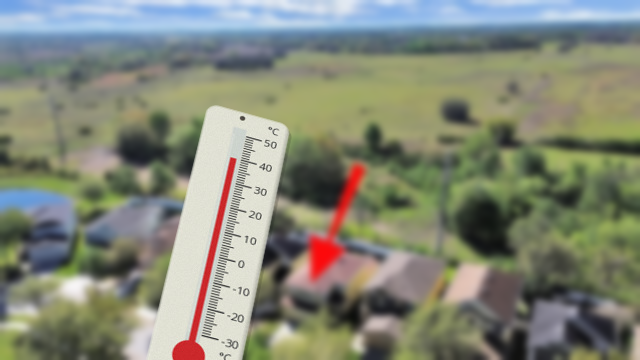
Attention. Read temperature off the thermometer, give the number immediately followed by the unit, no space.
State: 40°C
